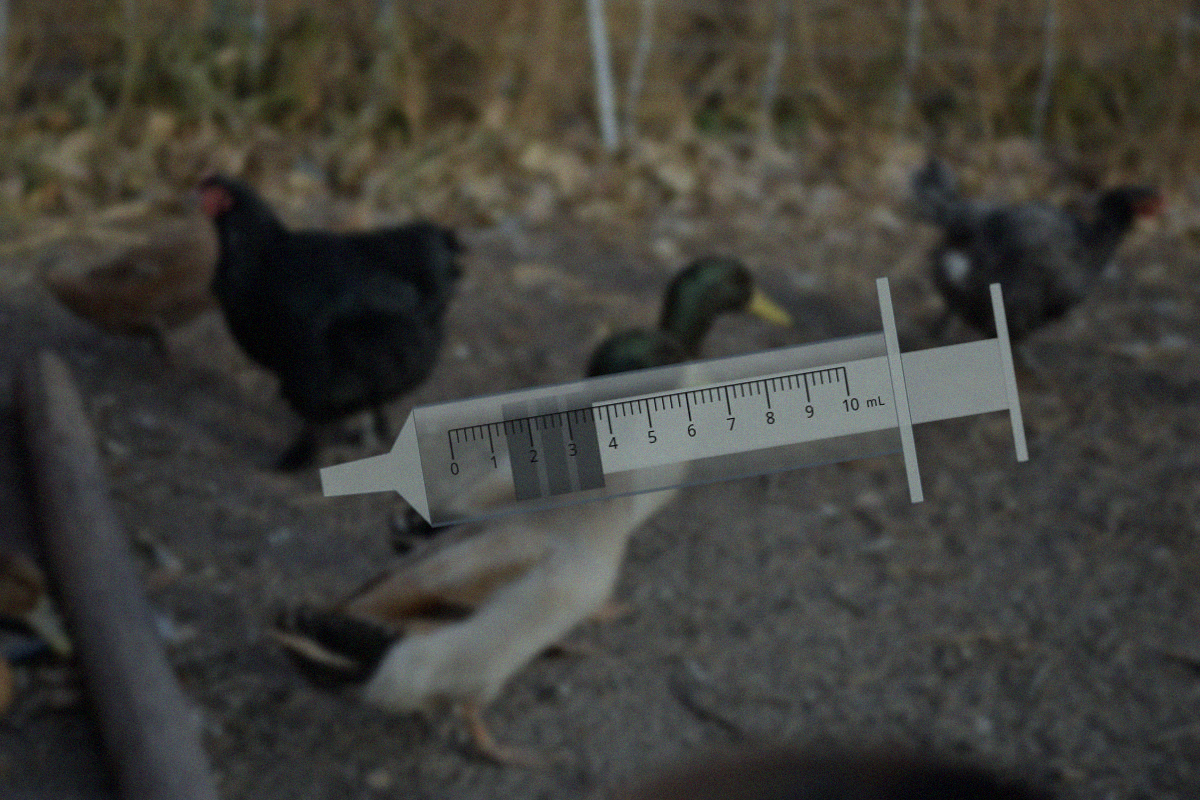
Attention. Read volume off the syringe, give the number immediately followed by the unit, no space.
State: 1.4mL
